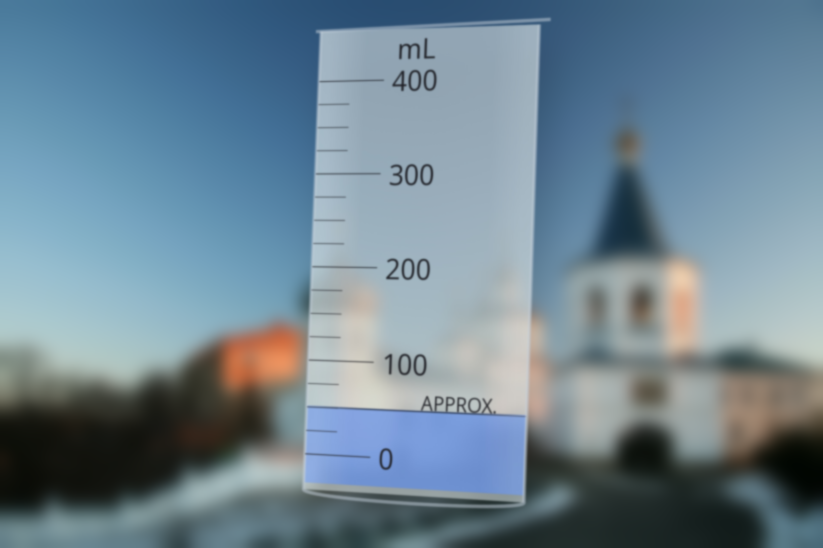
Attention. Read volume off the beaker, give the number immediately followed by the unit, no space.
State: 50mL
